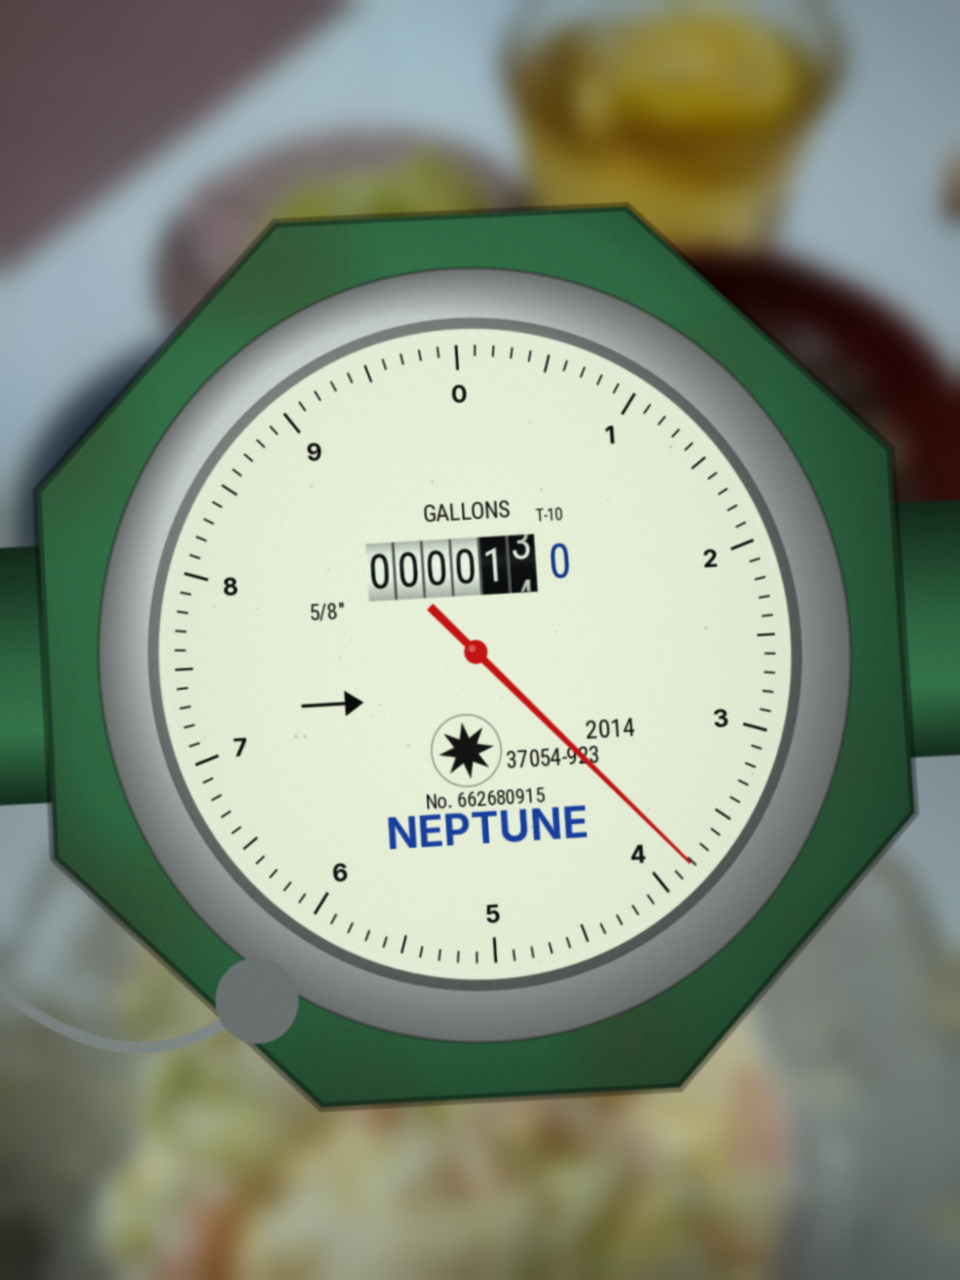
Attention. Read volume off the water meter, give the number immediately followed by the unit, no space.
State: 133.8gal
